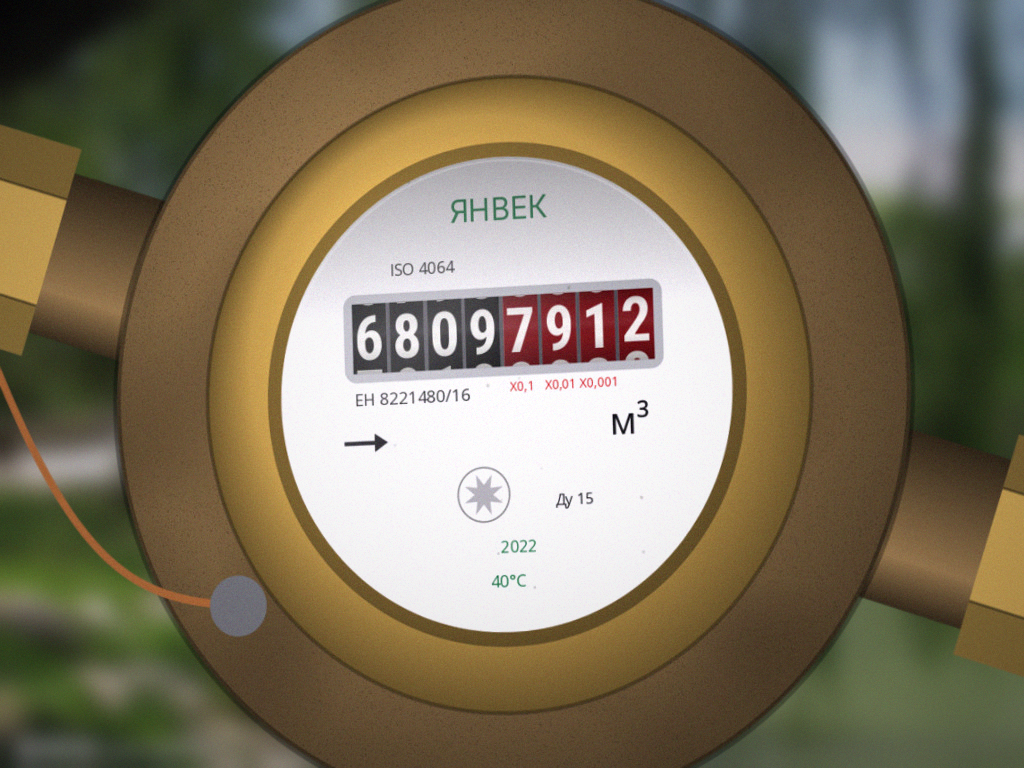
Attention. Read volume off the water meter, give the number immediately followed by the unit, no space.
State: 6809.7912m³
